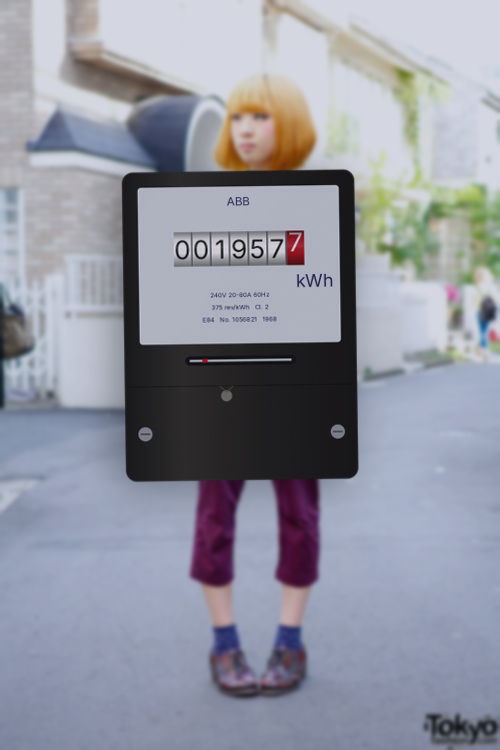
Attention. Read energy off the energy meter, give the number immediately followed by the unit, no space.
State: 1957.7kWh
